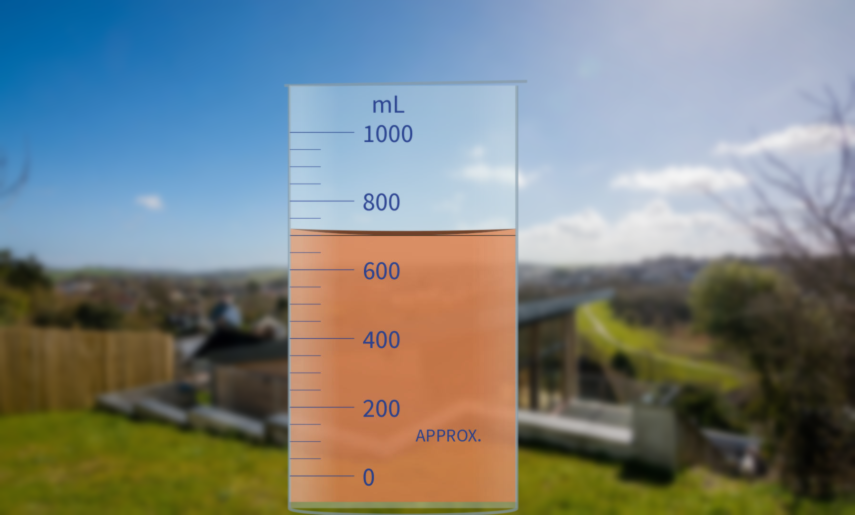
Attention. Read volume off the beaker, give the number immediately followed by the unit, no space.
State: 700mL
